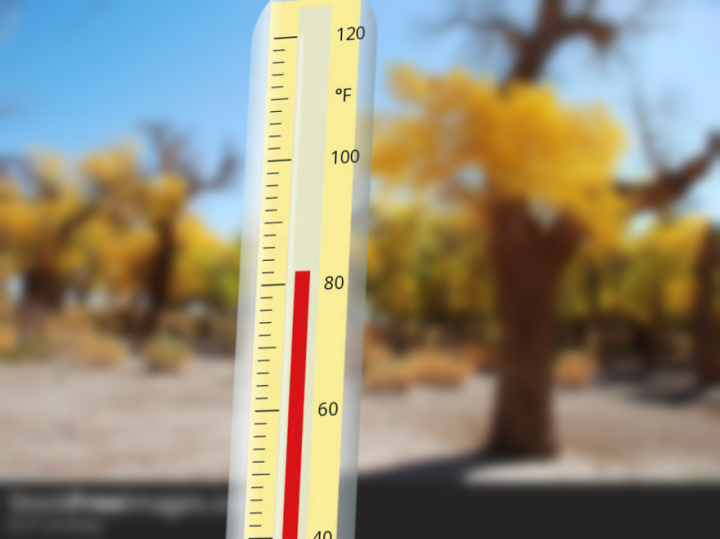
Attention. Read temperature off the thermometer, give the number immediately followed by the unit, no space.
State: 82°F
